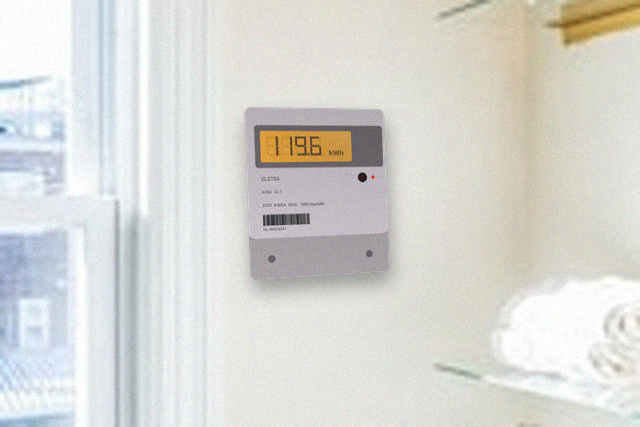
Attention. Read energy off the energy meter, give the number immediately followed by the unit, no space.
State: 119.6kWh
